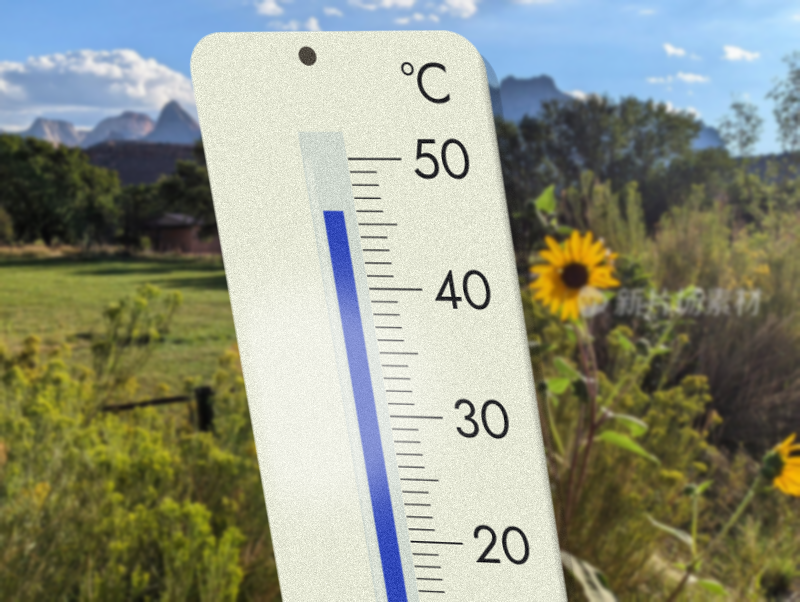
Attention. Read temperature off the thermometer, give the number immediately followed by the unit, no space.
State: 46°C
